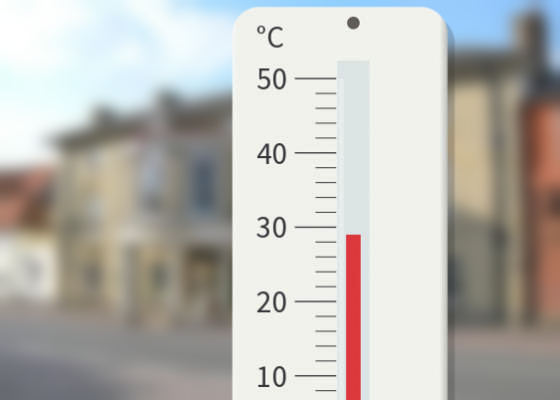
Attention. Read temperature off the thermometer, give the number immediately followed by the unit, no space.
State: 29°C
